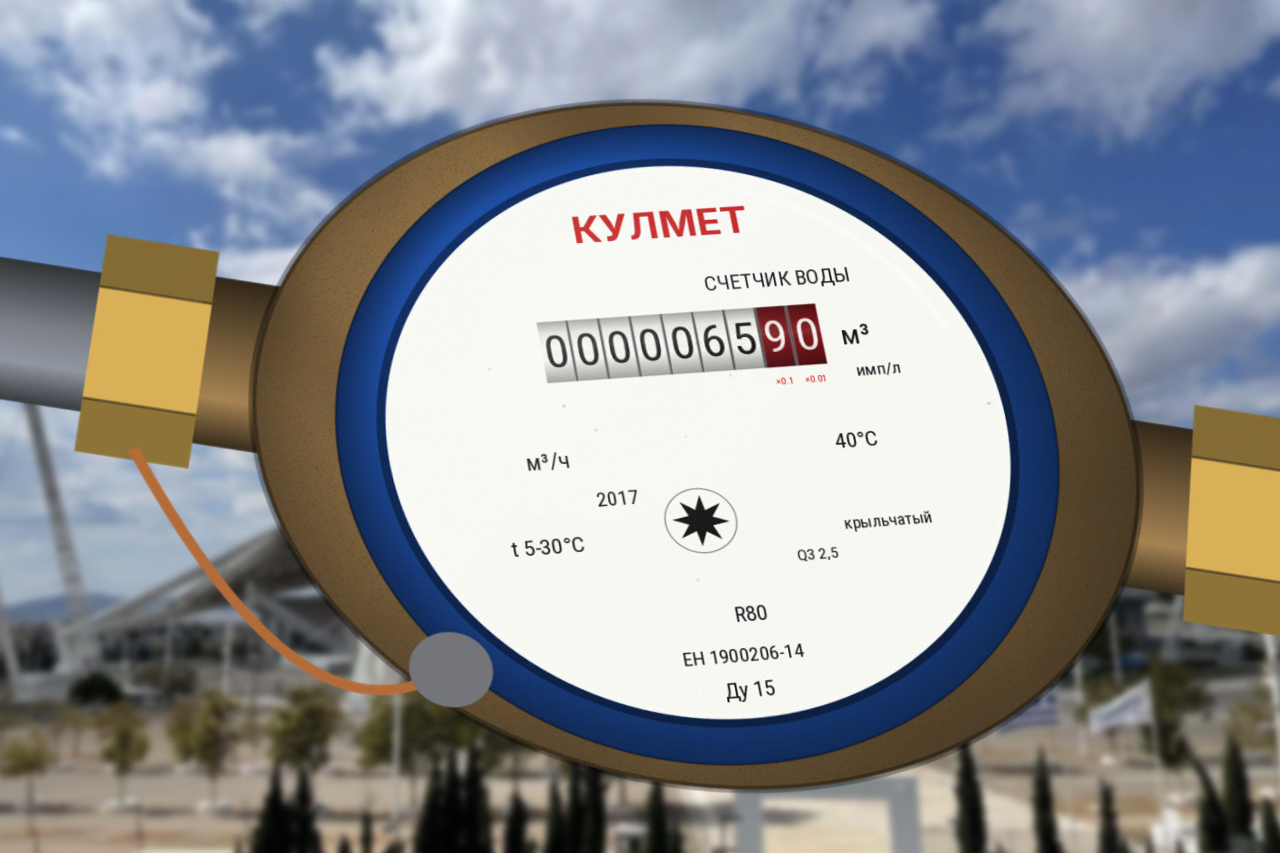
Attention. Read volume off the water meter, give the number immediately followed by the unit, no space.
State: 65.90m³
